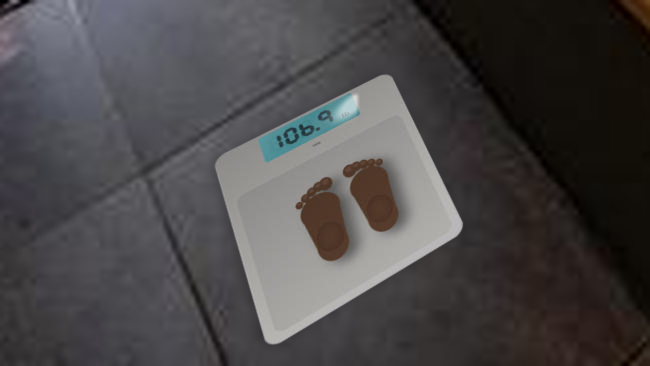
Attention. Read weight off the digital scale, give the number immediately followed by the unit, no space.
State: 106.9lb
